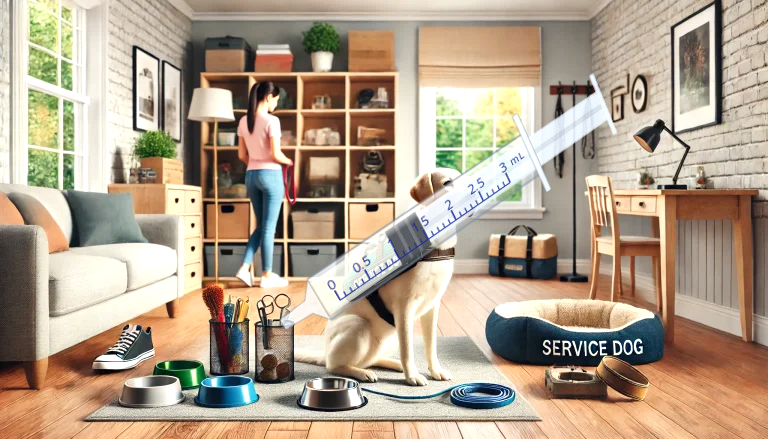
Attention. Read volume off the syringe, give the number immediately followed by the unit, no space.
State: 1mL
